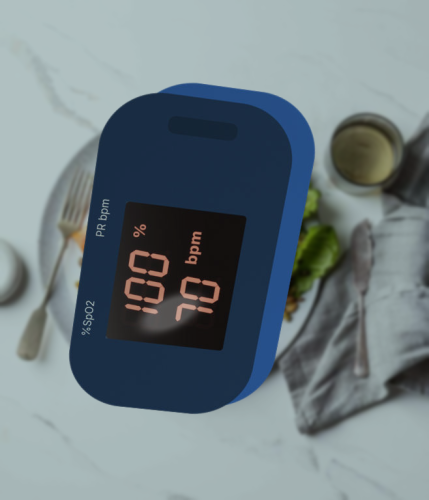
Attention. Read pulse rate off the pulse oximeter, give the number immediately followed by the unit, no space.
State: 70bpm
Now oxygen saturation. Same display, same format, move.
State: 100%
